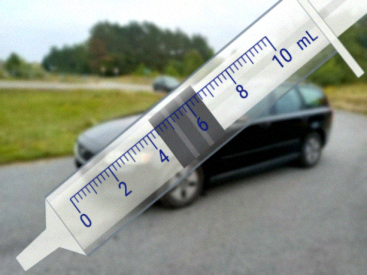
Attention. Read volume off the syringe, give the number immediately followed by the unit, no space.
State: 4.4mL
